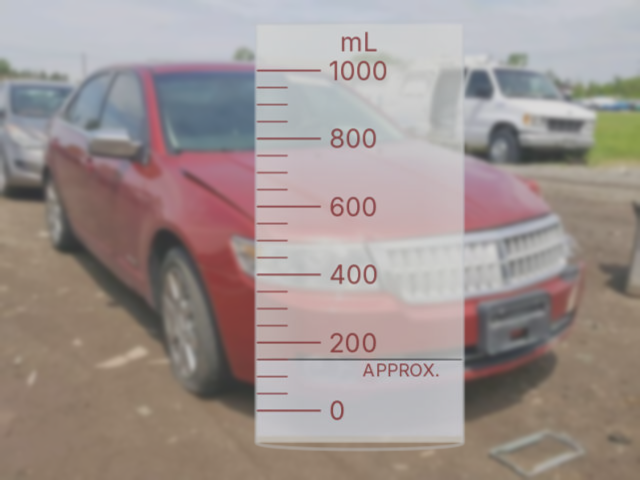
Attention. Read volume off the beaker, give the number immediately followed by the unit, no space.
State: 150mL
